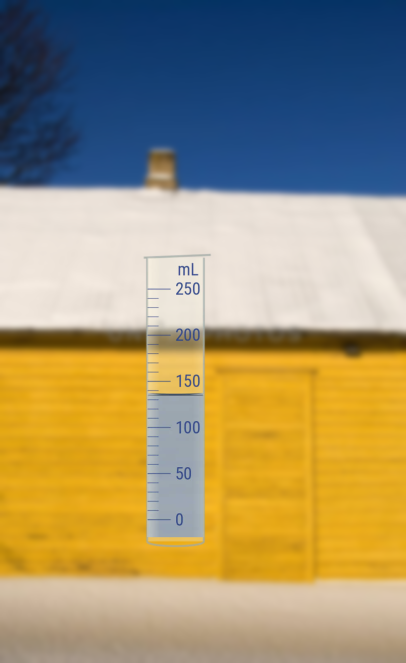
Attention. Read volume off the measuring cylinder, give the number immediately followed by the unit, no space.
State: 135mL
